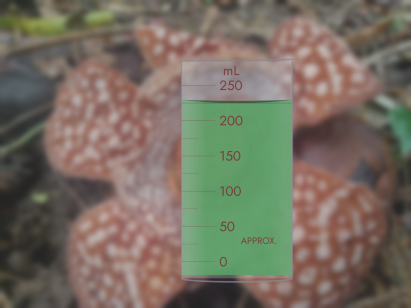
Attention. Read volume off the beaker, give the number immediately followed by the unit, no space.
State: 225mL
